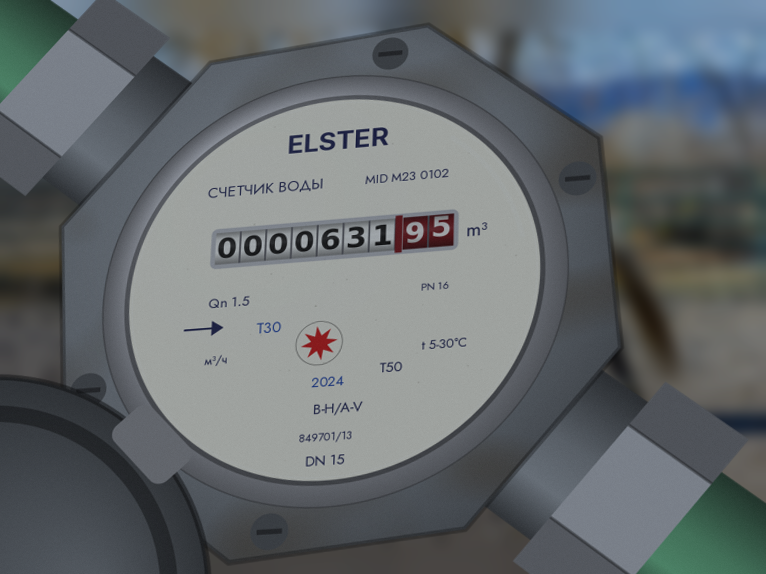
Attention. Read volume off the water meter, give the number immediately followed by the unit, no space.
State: 631.95m³
